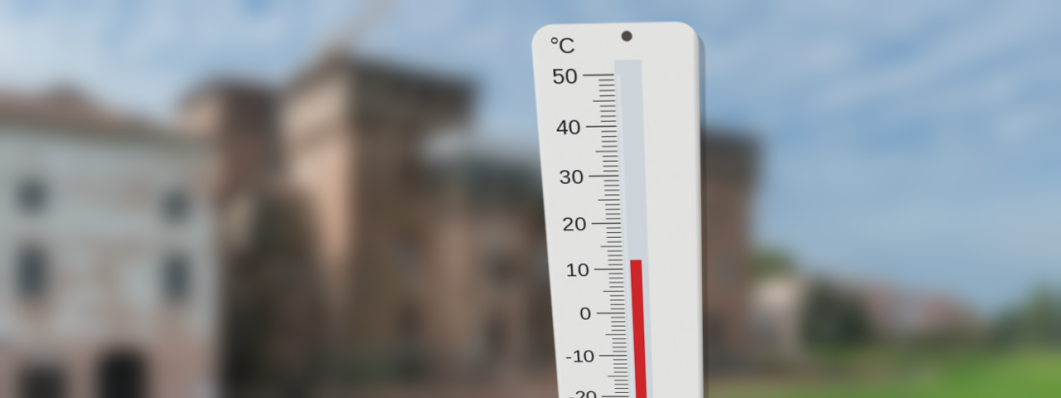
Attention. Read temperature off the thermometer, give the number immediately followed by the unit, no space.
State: 12°C
